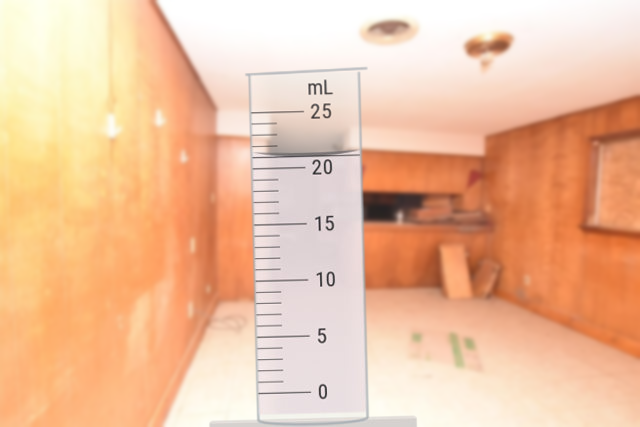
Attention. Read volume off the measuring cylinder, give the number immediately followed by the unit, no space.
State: 21mL
